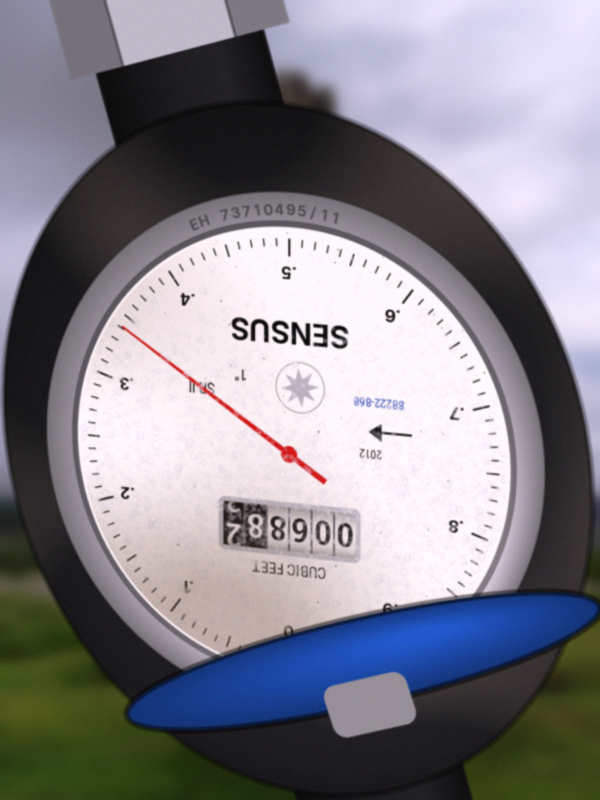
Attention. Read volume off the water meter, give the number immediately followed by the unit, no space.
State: 6882.34ft³
